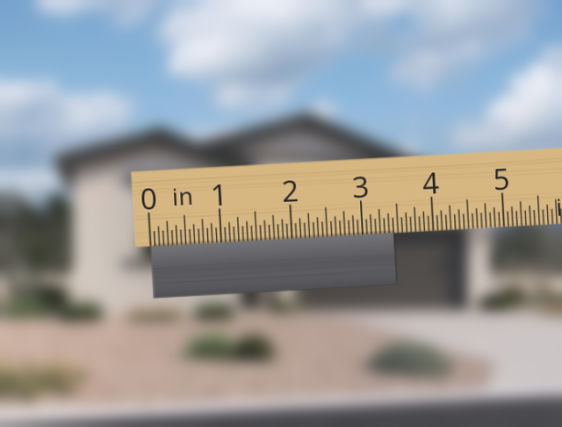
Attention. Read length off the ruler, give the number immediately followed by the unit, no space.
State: 3.4375in
